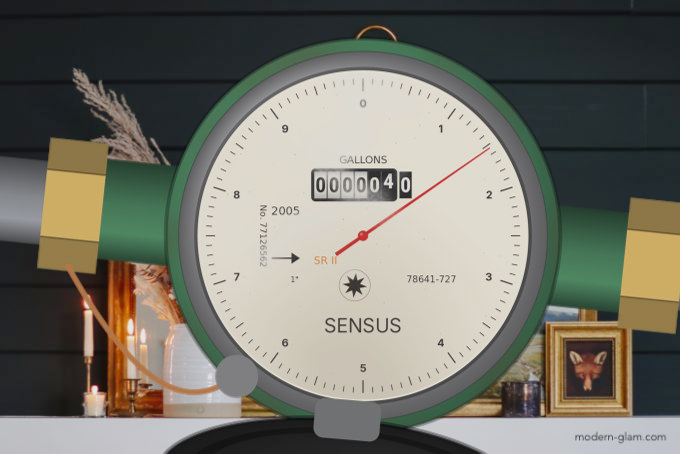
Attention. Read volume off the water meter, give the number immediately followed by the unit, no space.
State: 41.5gal
